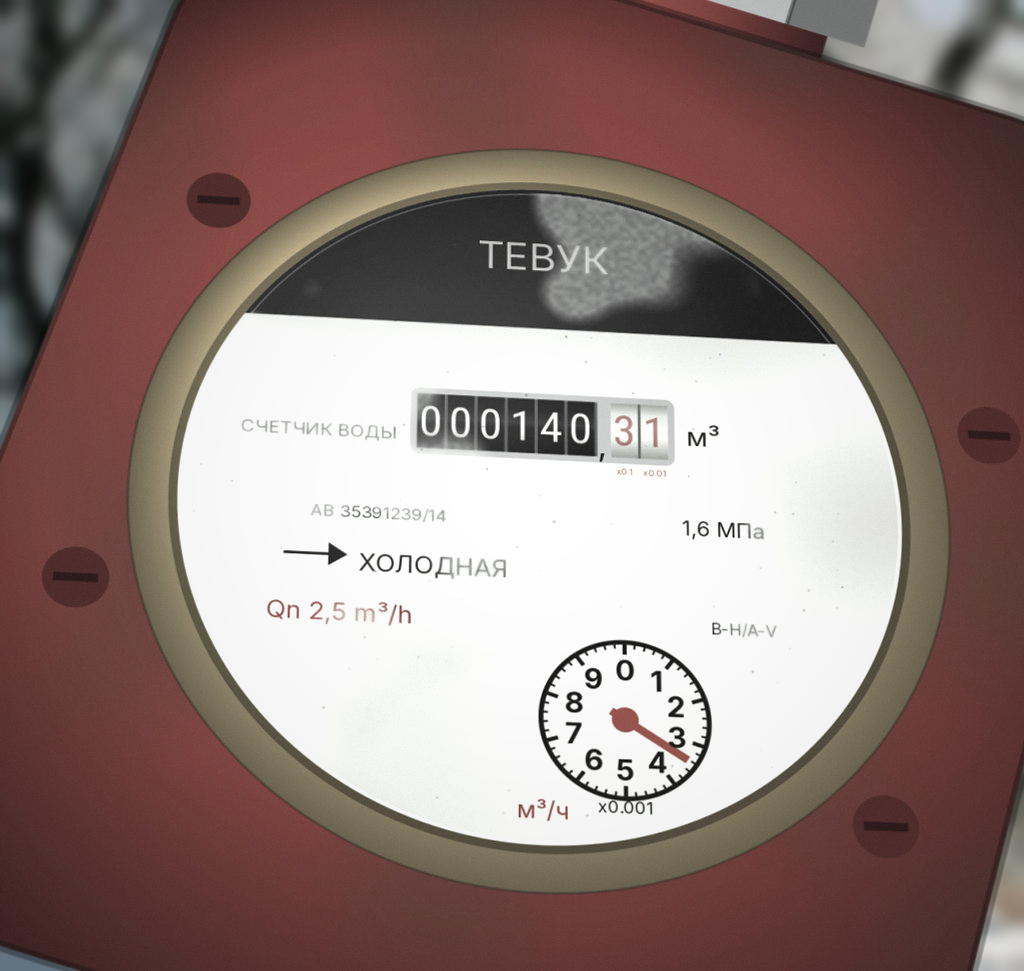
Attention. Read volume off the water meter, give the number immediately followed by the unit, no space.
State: 140.313m³
